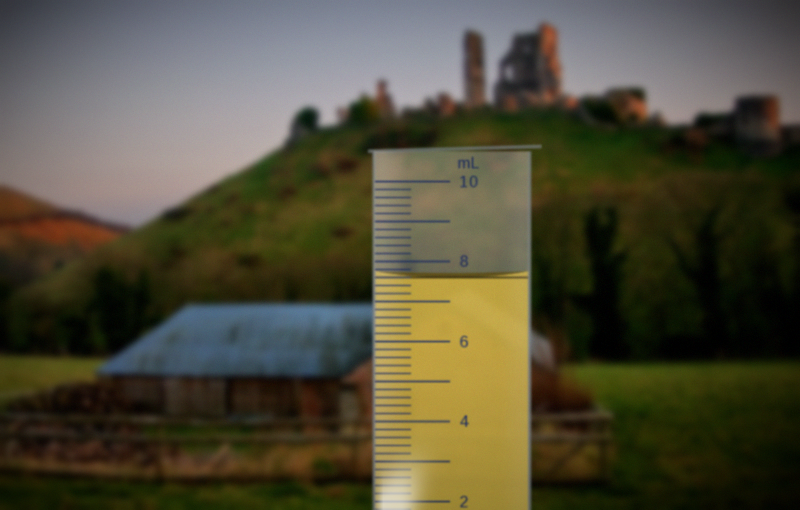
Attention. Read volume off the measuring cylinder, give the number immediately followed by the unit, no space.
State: 7.6mL
